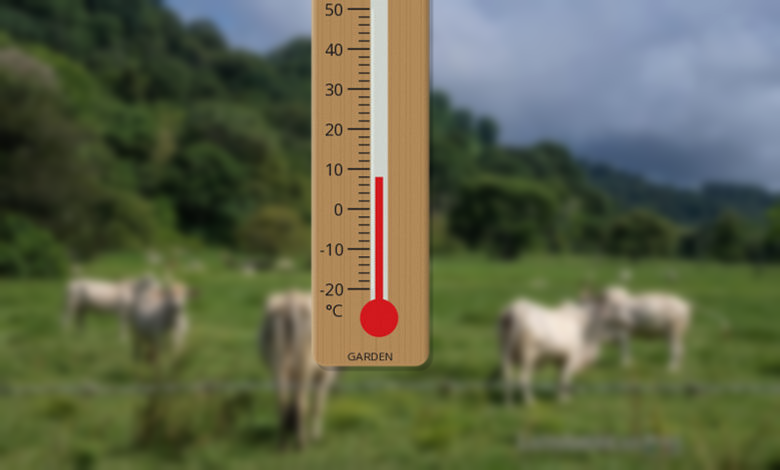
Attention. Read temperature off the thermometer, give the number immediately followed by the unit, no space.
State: 8°C
